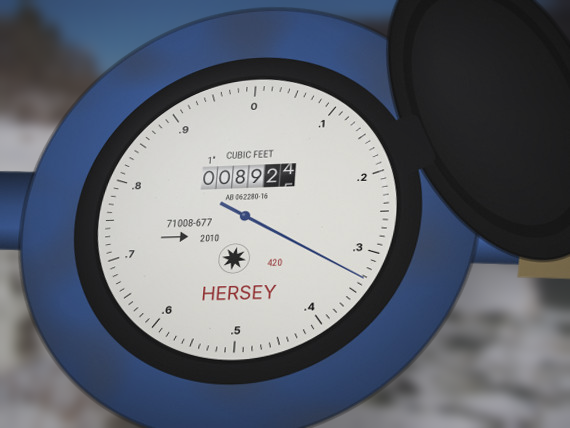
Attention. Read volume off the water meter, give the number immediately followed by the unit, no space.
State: 8924.33ft³
